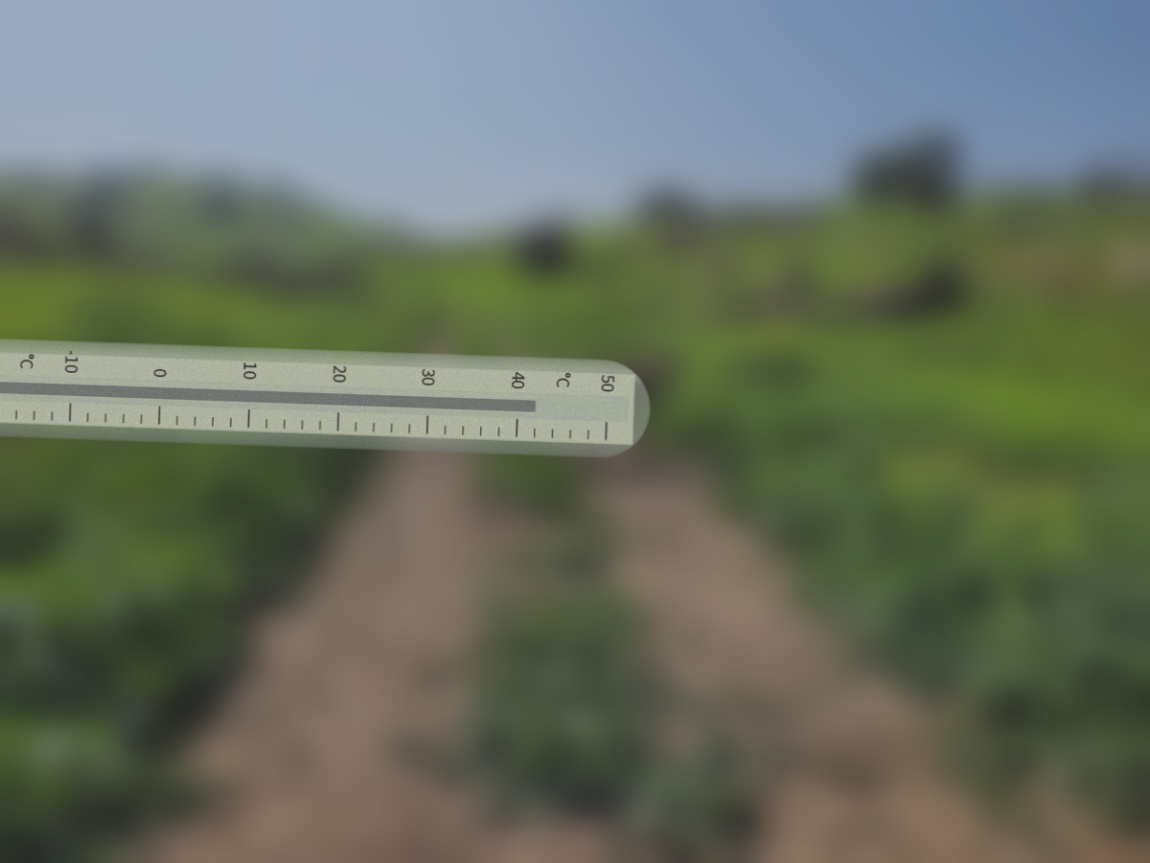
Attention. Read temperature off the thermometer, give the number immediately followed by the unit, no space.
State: 42°C
